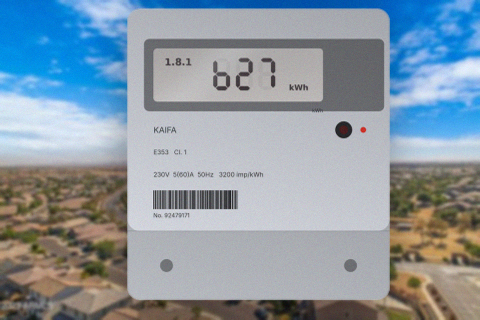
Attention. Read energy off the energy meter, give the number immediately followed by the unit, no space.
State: 627kWh
